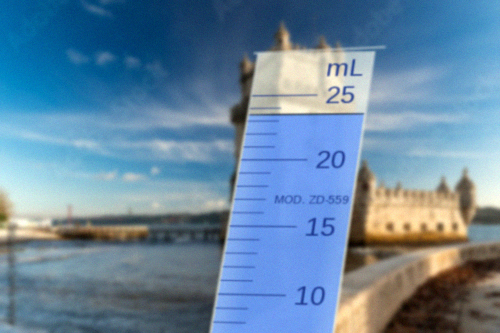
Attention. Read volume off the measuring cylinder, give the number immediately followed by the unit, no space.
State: 23.5mL
